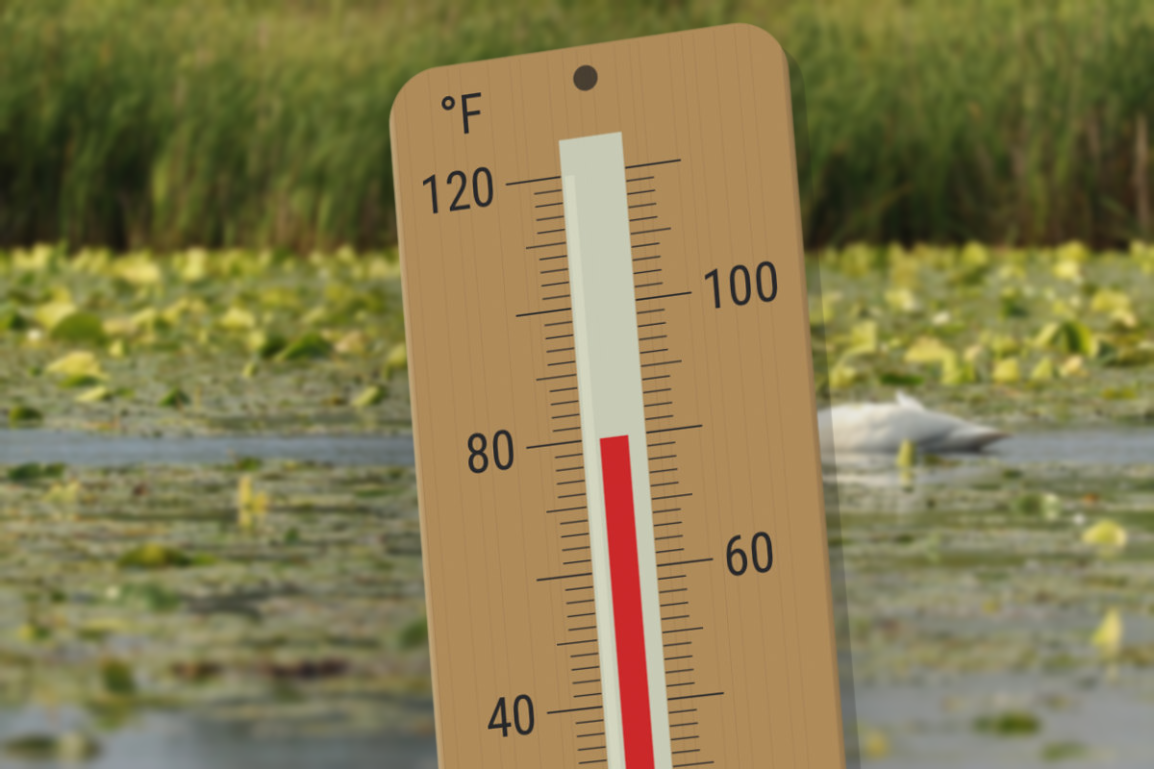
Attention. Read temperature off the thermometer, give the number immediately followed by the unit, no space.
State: 80°F
